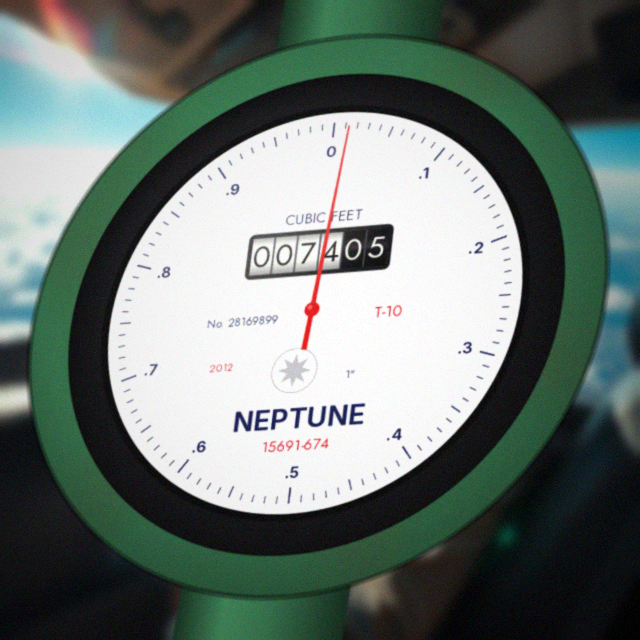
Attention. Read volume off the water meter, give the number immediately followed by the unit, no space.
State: 7405.01ft³
